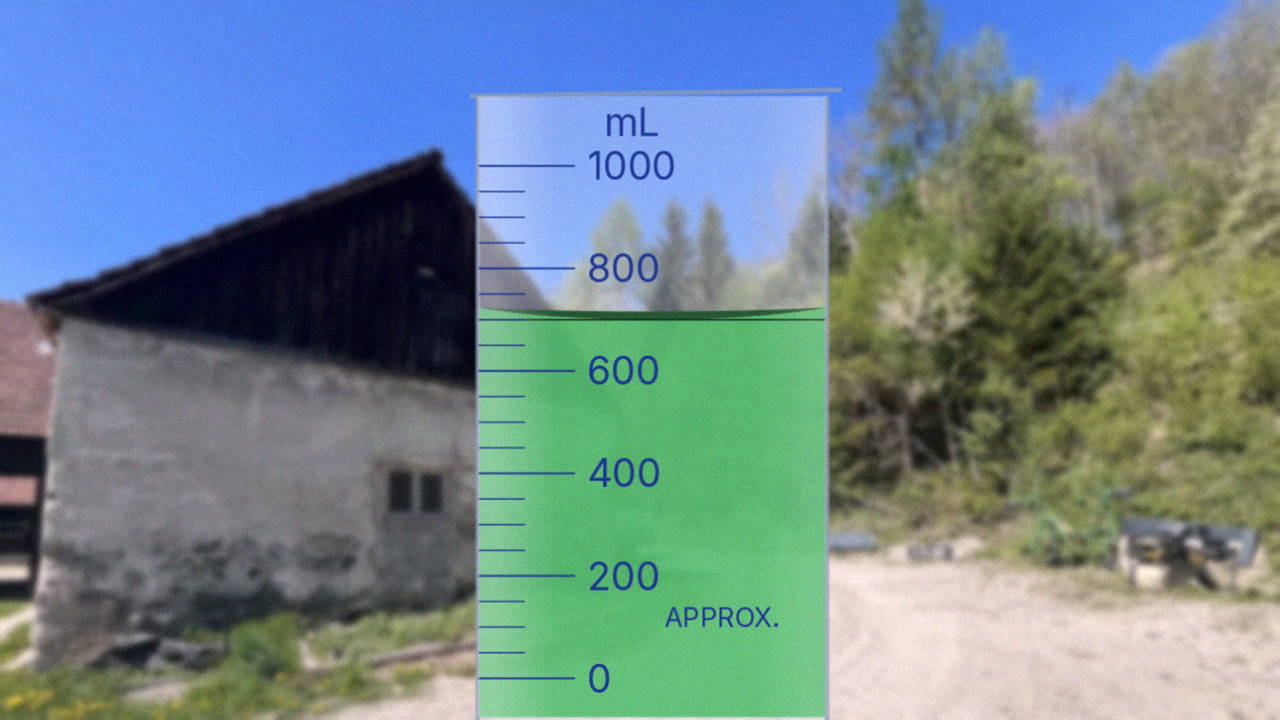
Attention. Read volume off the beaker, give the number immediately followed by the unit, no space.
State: 700mL
